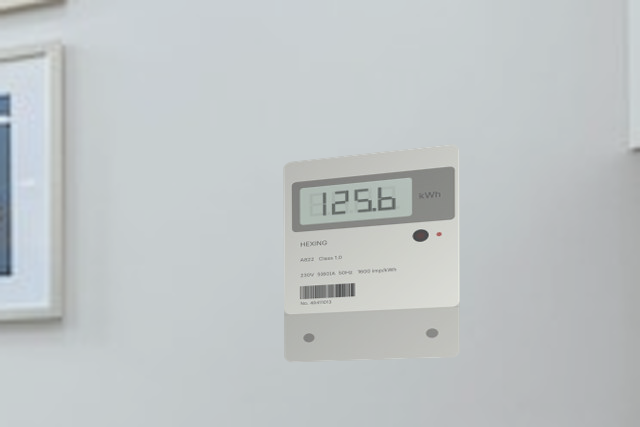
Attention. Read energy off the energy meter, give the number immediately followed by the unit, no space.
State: 125.6kWh
